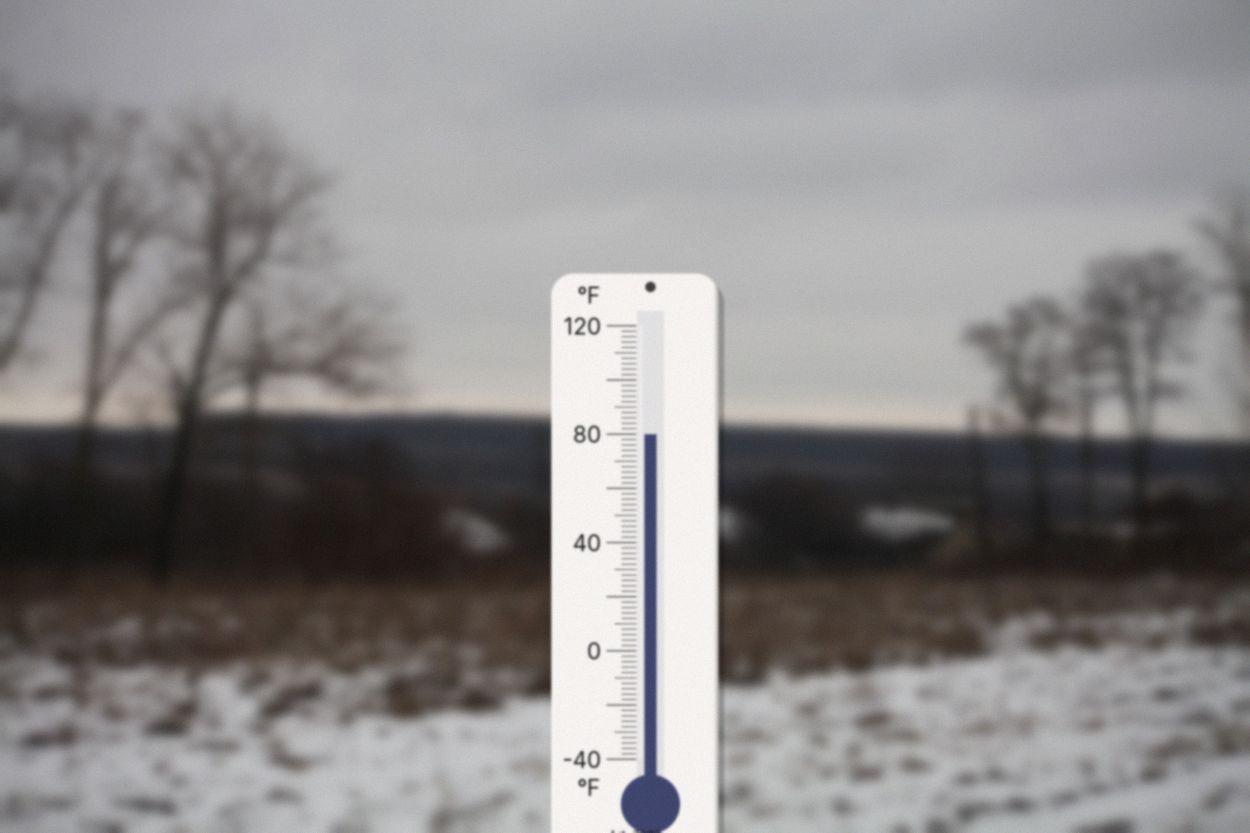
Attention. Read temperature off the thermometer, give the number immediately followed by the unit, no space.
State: 80°F
